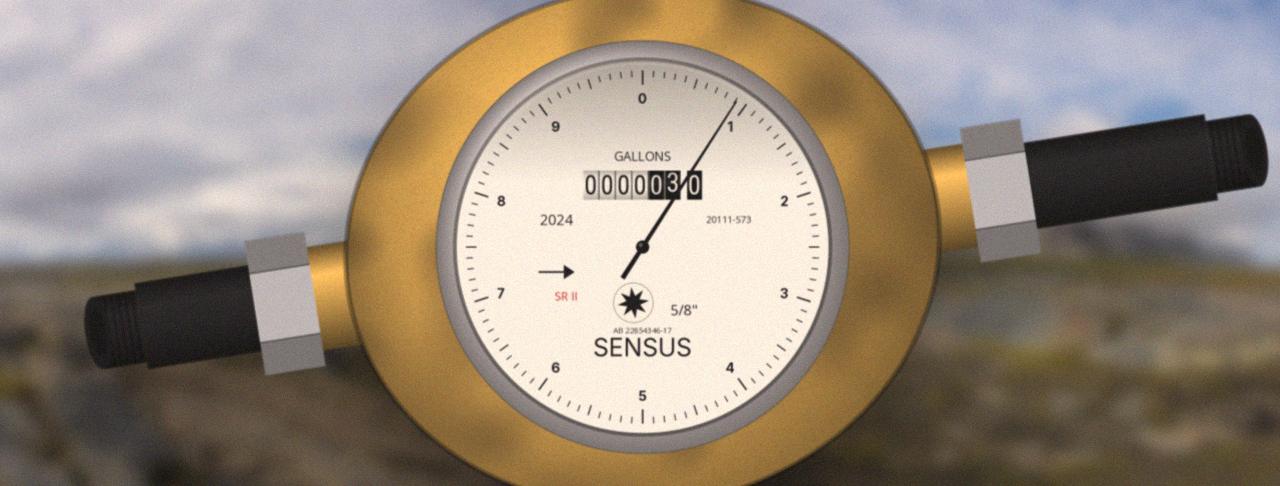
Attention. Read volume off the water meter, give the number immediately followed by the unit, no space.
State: 30.9gal
